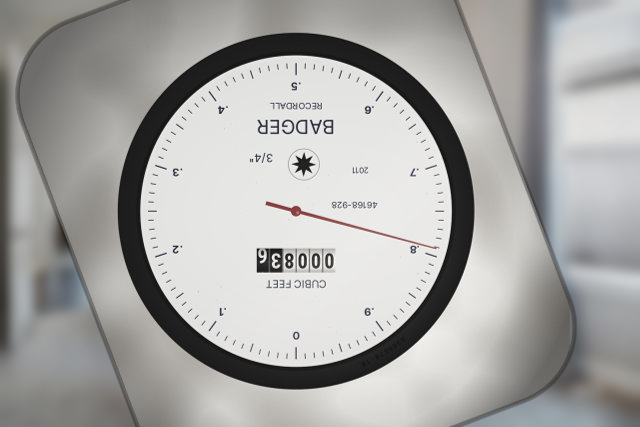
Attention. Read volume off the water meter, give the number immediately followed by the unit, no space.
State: 835.79ft³
